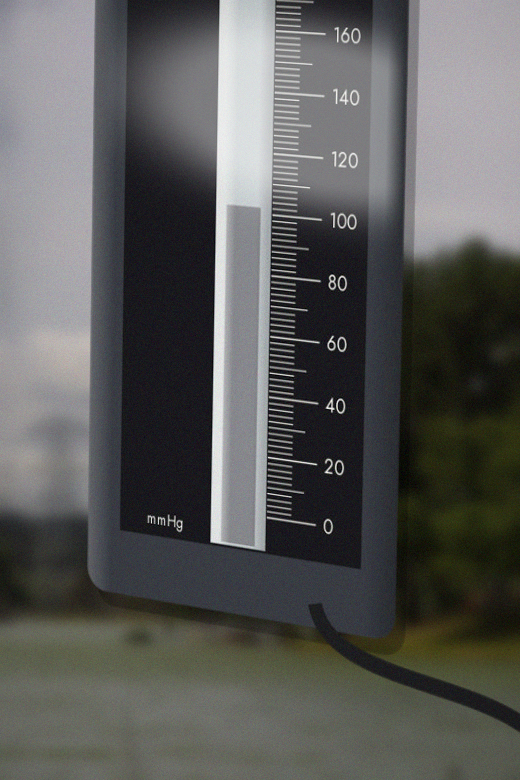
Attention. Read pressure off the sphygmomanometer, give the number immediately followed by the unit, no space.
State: 102mmHg
